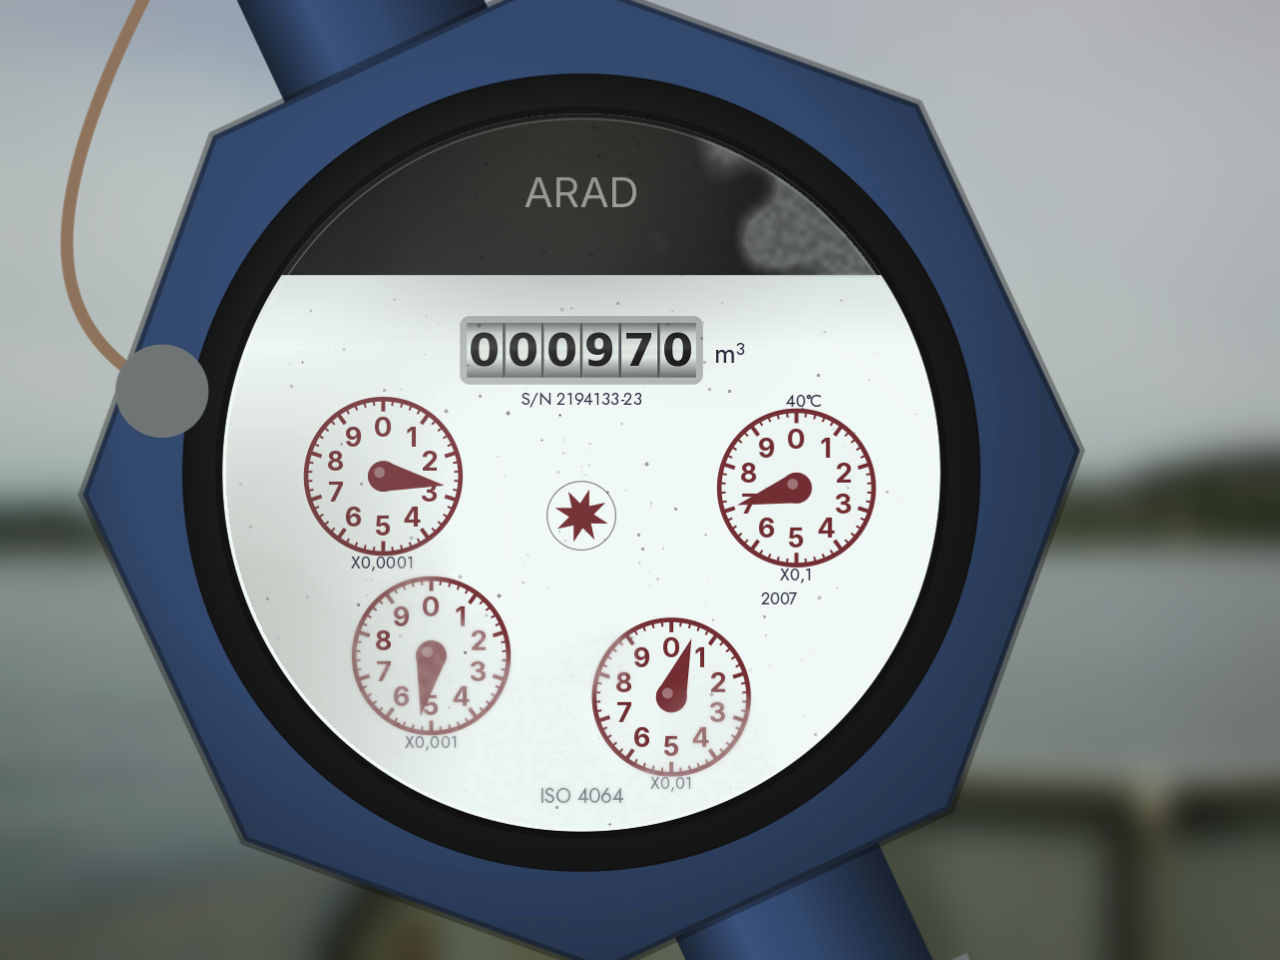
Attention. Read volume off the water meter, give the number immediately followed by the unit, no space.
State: 970.7052m³
